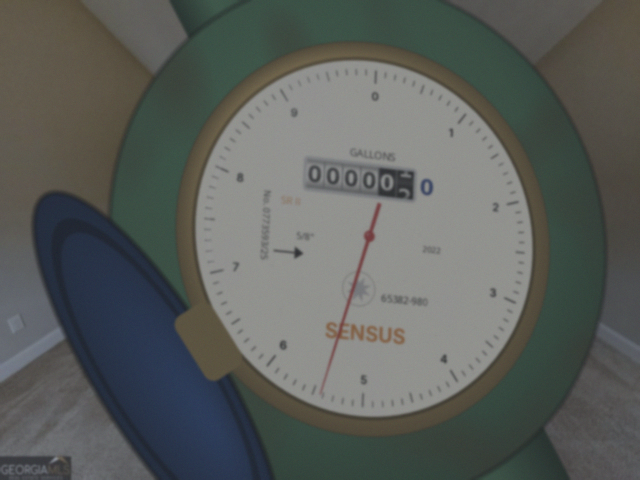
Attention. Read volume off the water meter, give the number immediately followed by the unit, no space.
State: 15.4gal
